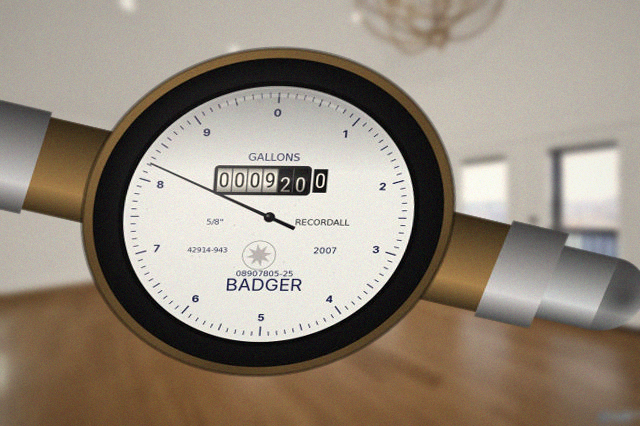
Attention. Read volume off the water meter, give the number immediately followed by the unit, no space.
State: 9198.2gal
